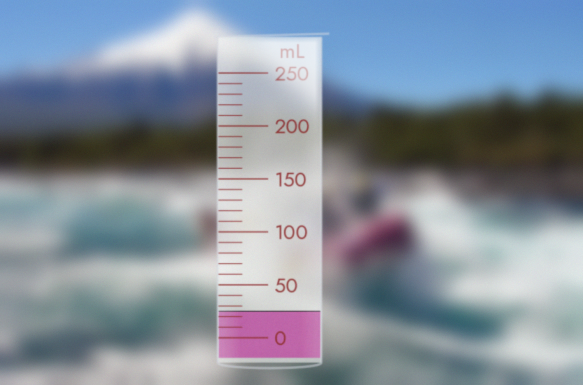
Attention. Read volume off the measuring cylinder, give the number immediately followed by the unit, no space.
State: 25mL
